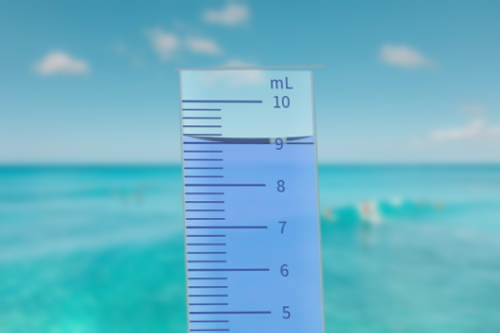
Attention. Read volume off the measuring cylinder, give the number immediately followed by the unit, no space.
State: 9mL
